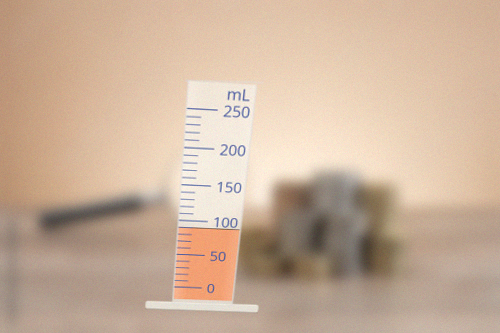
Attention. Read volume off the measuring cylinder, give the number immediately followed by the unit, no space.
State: 90mL
